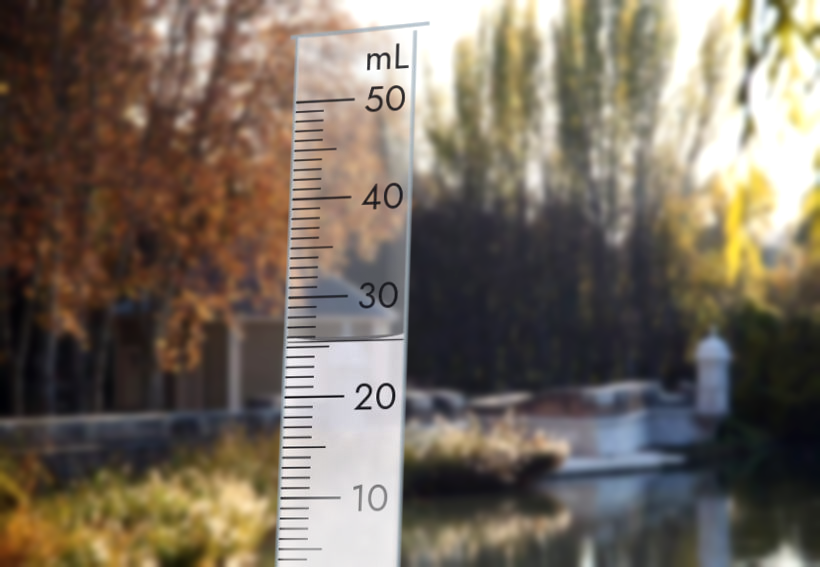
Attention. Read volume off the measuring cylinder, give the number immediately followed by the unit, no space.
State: 25.5mL
